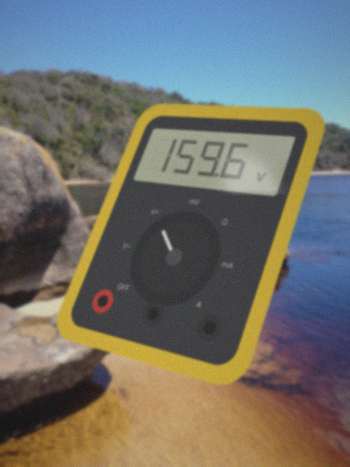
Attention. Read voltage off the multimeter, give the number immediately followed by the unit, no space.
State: 159.6V
